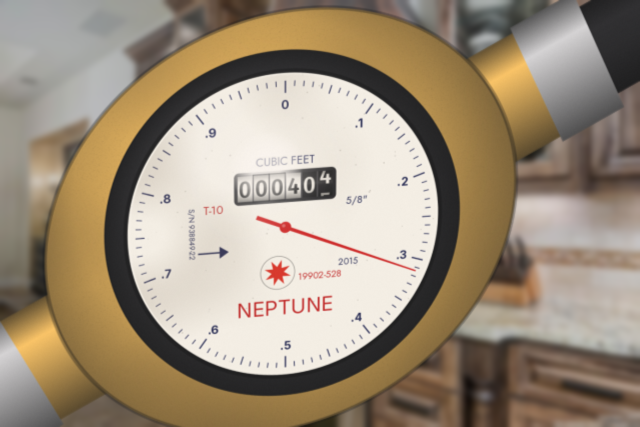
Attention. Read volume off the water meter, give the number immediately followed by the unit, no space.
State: 404.31ft³
